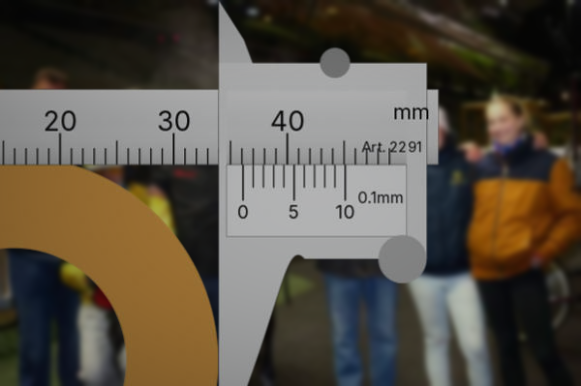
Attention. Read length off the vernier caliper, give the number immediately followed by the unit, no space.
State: 36.1mm
